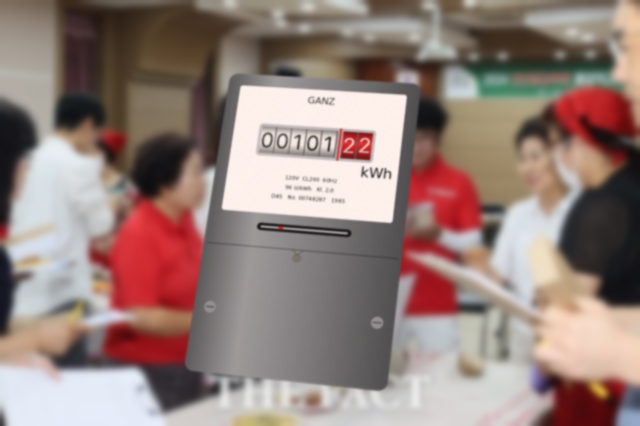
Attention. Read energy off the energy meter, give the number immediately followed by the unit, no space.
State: 101.22kWh
